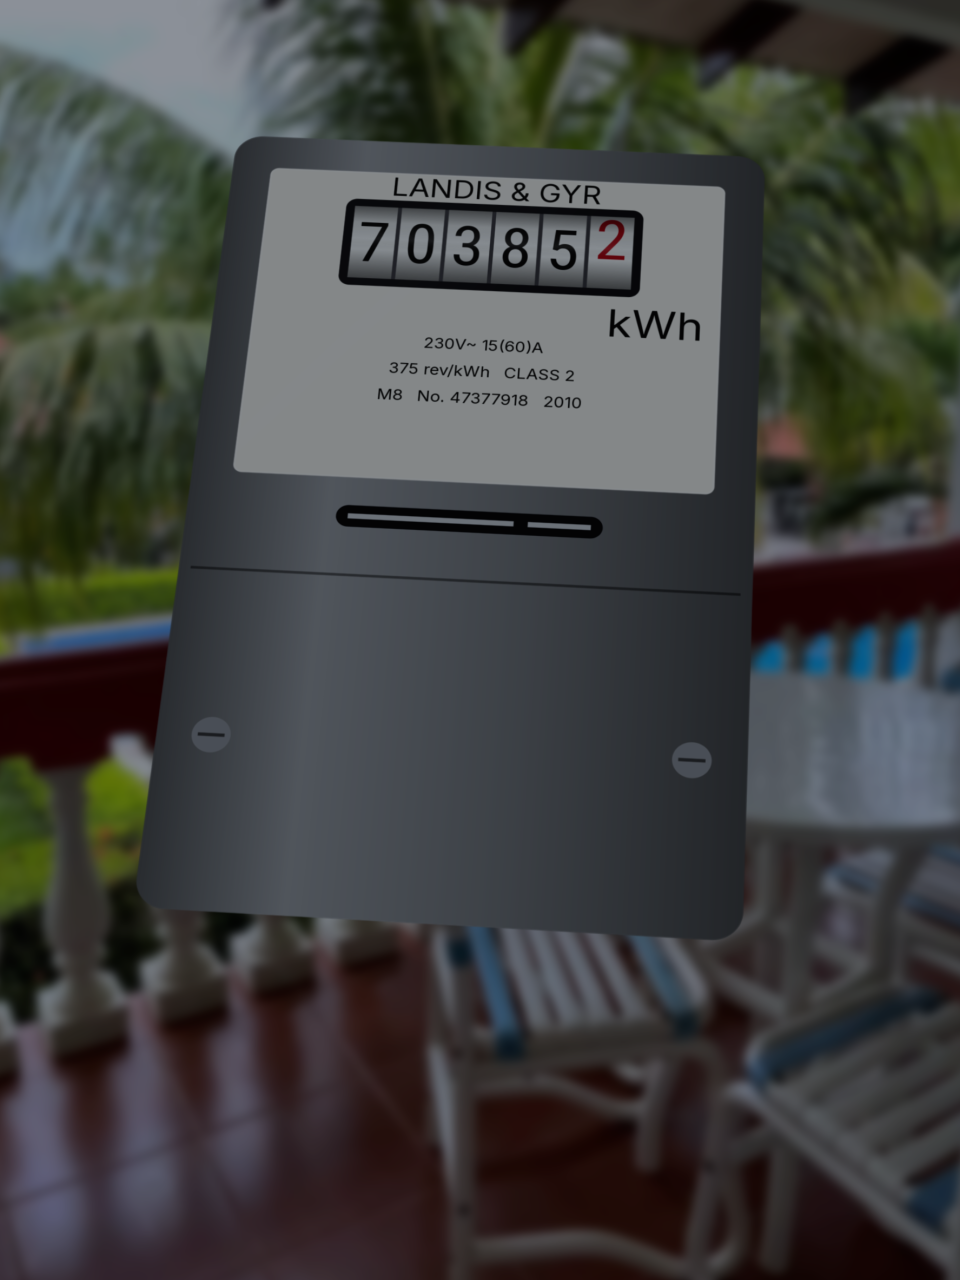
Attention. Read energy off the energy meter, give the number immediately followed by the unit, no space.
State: 70385.2kWh
